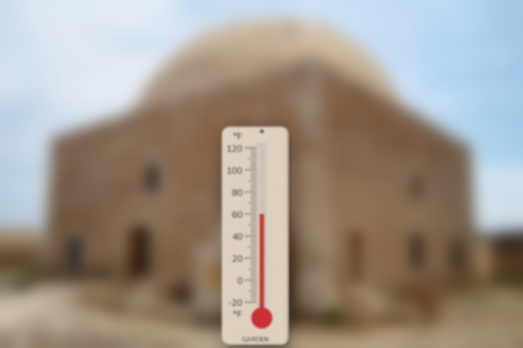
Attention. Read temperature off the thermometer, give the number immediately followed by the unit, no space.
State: 60°F
